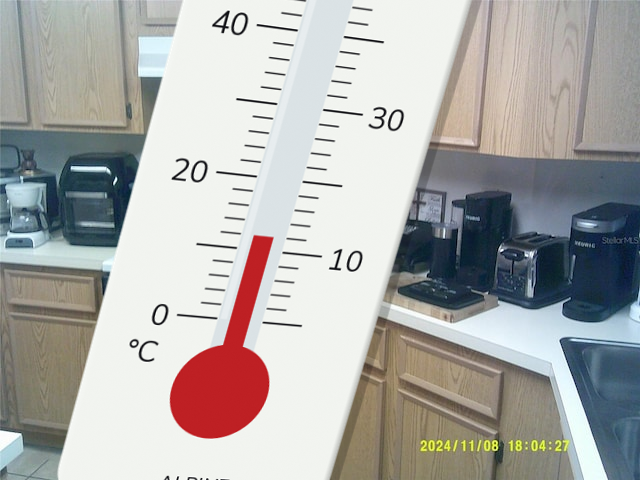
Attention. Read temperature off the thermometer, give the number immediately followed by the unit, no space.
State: 12°C
